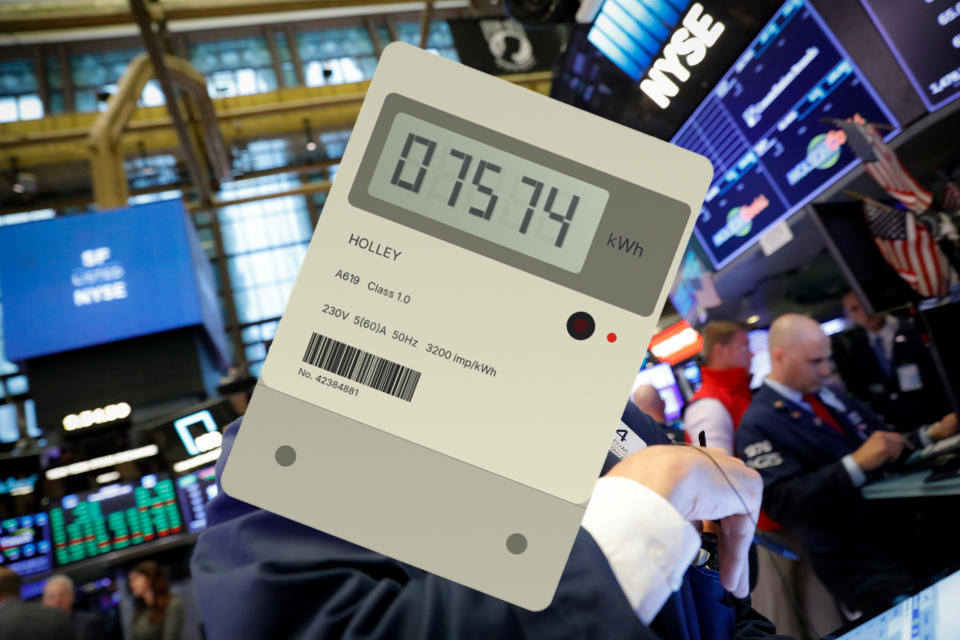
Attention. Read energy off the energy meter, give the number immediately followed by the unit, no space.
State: 7574kWh
